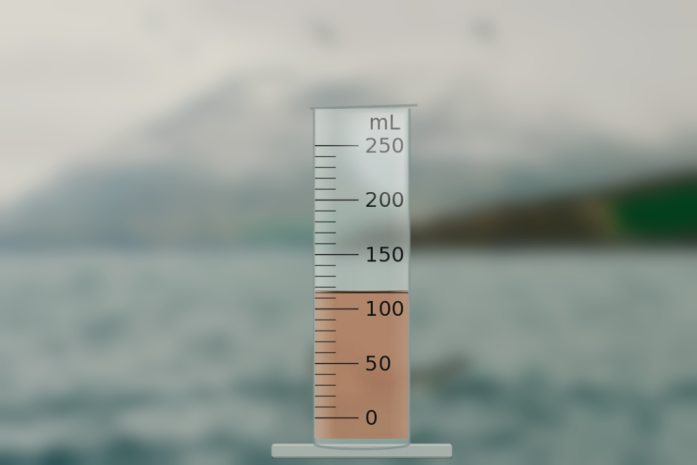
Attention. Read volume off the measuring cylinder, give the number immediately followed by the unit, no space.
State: 115mL
